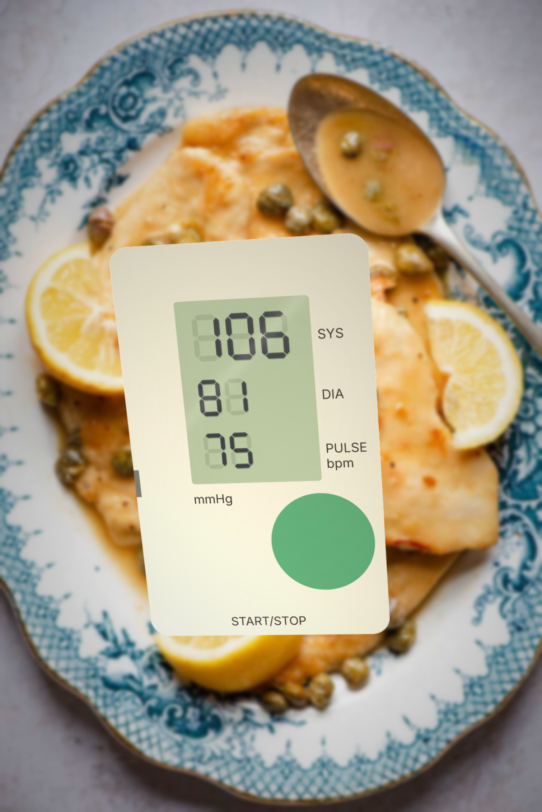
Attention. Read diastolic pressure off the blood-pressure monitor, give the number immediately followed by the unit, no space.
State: 81mmHg
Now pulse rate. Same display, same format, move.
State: 75bpm
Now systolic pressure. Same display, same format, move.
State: 106mmHg
